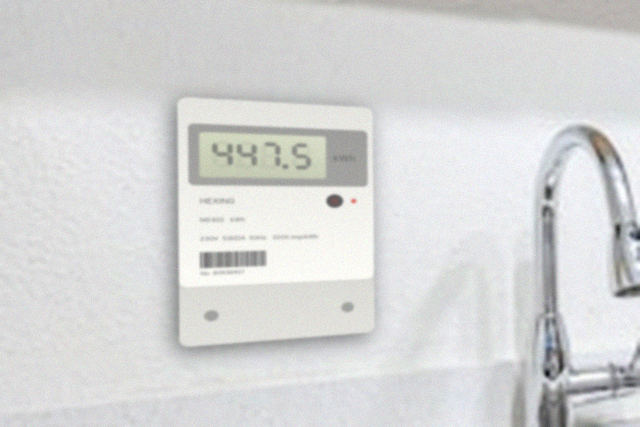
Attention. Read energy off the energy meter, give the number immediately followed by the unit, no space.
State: 447.5kWh
